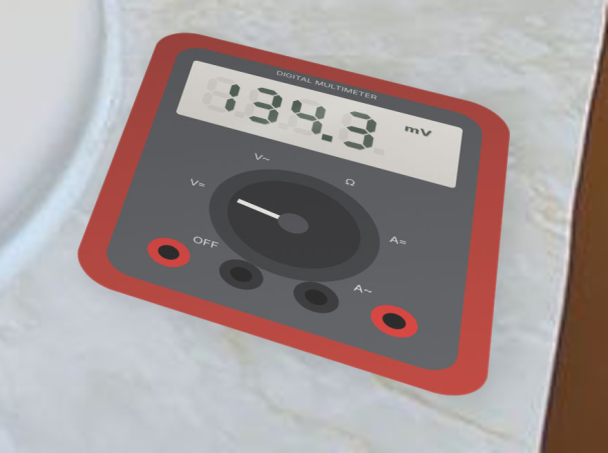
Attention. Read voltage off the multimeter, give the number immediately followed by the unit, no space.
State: 134.3mV
